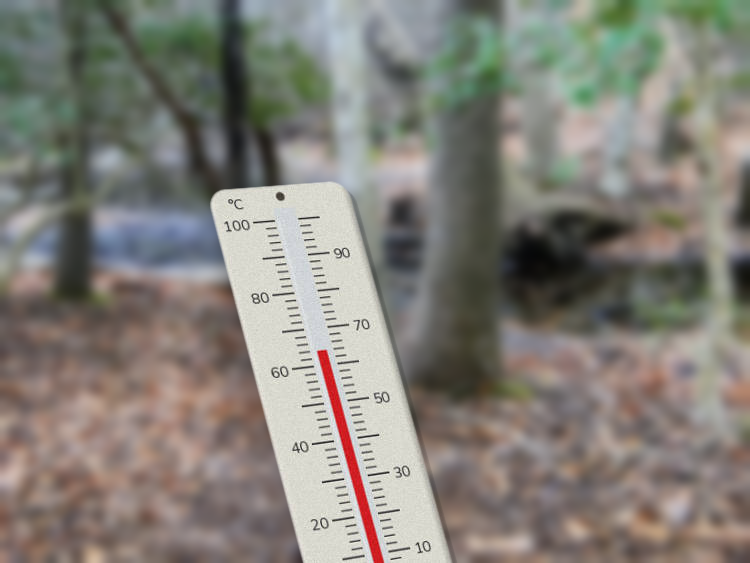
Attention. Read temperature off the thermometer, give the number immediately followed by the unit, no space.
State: 64°C
